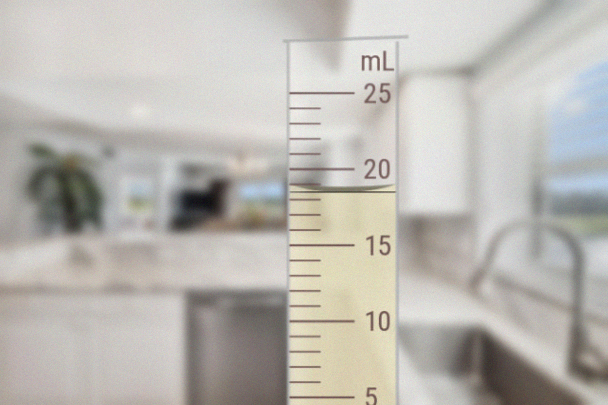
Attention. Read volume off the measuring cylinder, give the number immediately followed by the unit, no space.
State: 18.5mL
